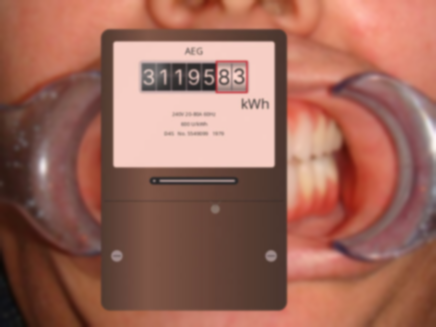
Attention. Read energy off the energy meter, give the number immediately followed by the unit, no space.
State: 31195.83kWh
